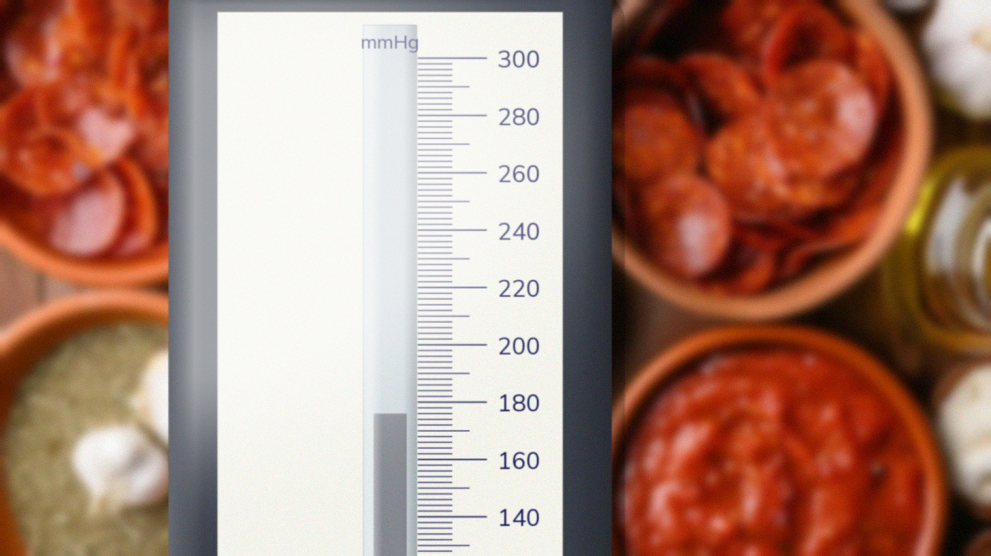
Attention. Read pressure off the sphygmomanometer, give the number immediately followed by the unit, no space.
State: 176mmHg
